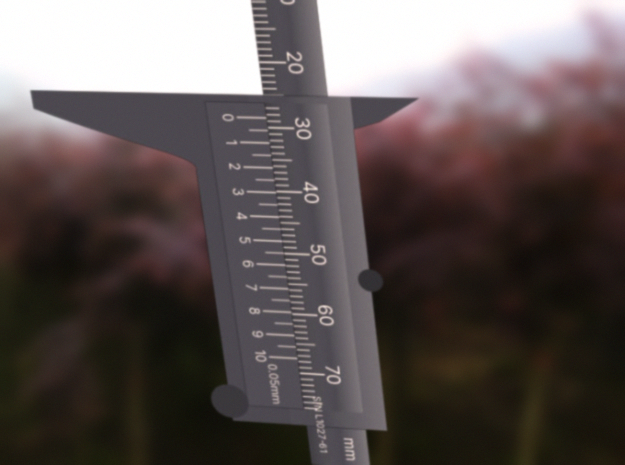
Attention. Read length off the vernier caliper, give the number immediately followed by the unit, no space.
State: 28.5mm
